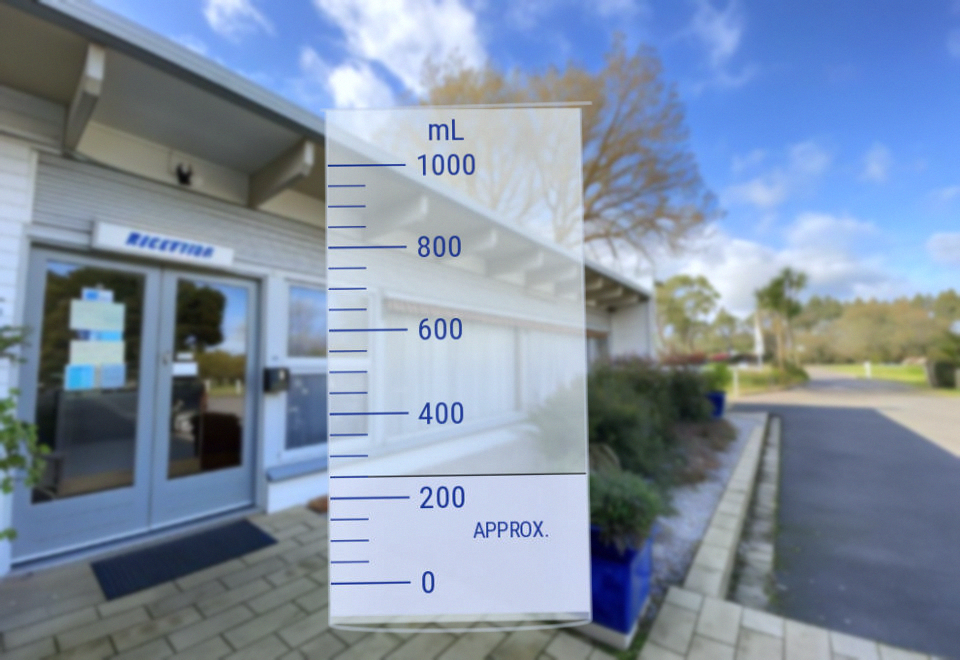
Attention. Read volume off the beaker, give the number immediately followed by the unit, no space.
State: 250mL
